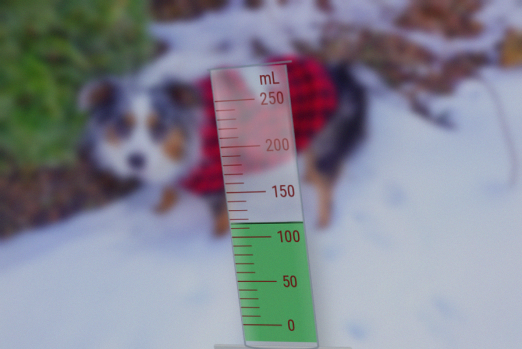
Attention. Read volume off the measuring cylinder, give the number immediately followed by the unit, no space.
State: 115mL
